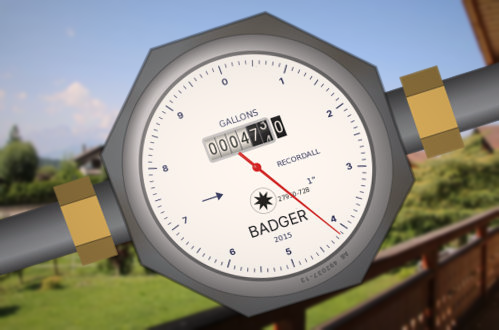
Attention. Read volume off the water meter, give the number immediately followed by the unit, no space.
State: 4734.1gal
